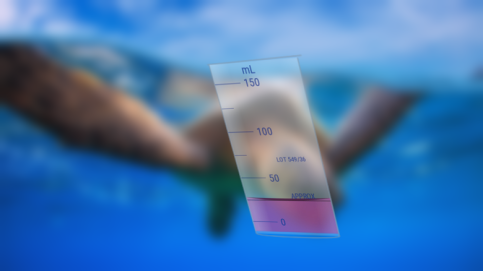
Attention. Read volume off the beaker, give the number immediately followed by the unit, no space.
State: 25mL
